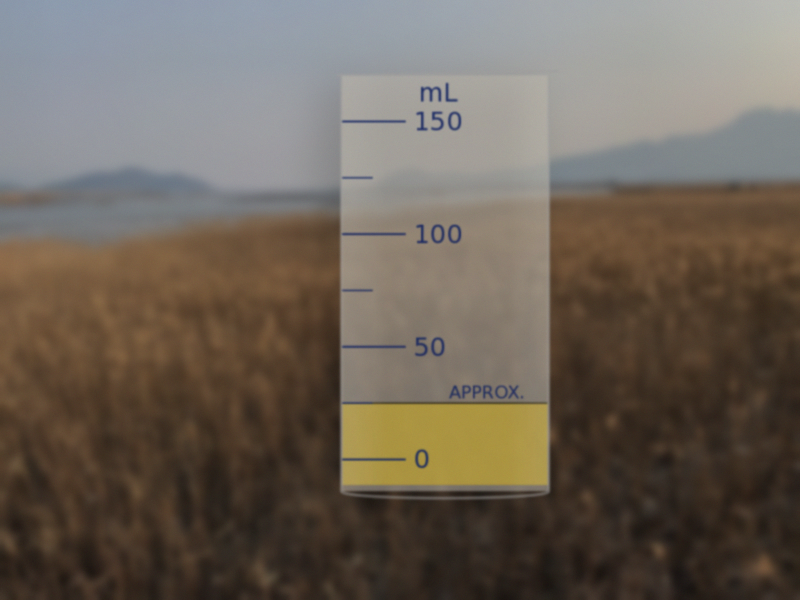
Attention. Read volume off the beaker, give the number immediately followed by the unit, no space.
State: 25mL
